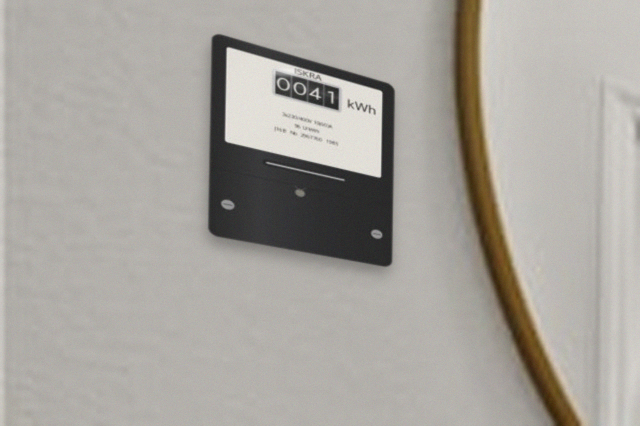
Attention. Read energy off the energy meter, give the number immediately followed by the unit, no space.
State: 41kWh
